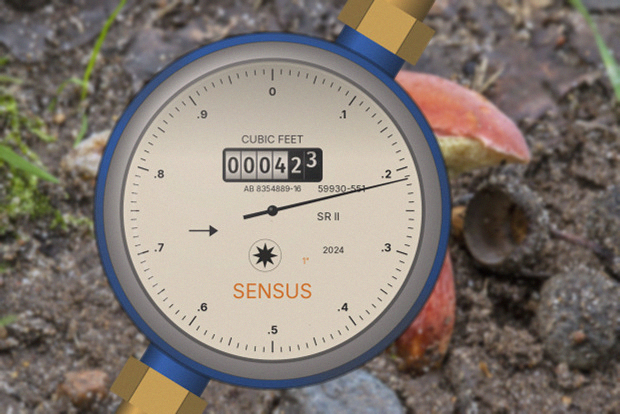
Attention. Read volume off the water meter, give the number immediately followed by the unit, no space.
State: 423.21ft³
